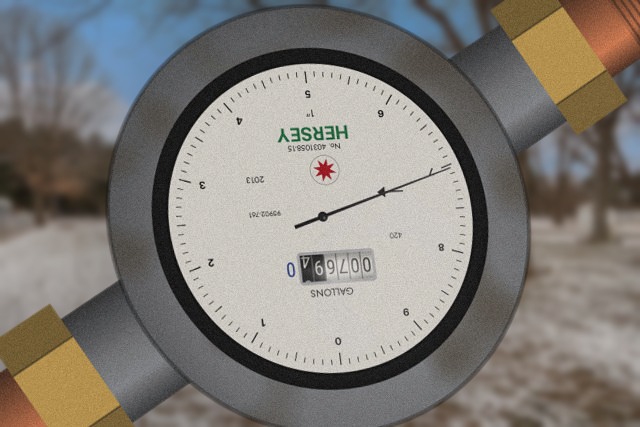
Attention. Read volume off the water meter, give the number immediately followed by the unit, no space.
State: 76937.0gal
